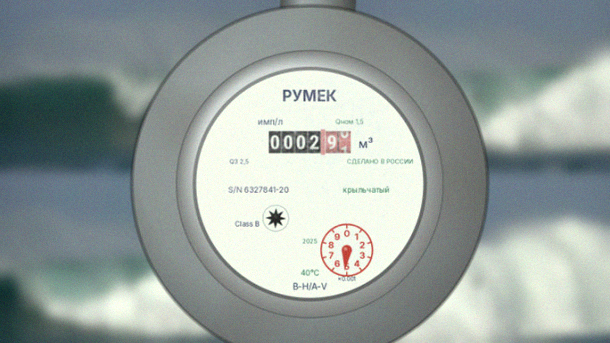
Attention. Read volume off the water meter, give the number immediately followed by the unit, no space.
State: 2.905m³
